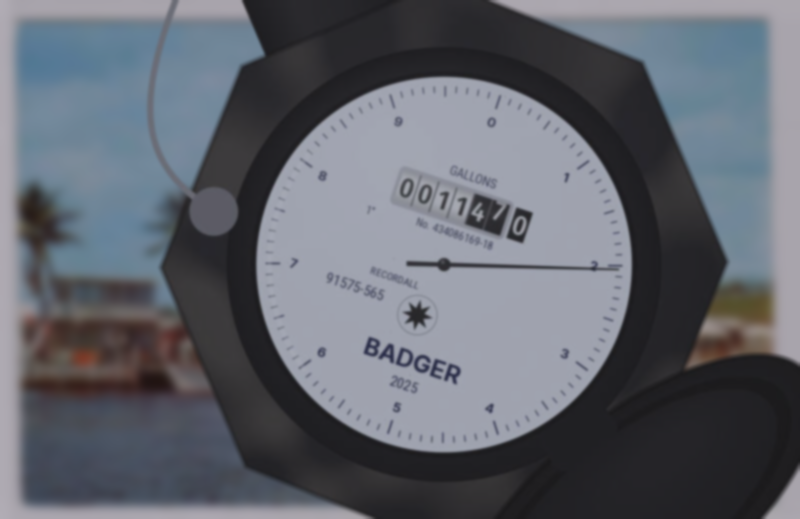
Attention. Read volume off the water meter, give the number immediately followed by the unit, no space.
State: 11472.0gal
